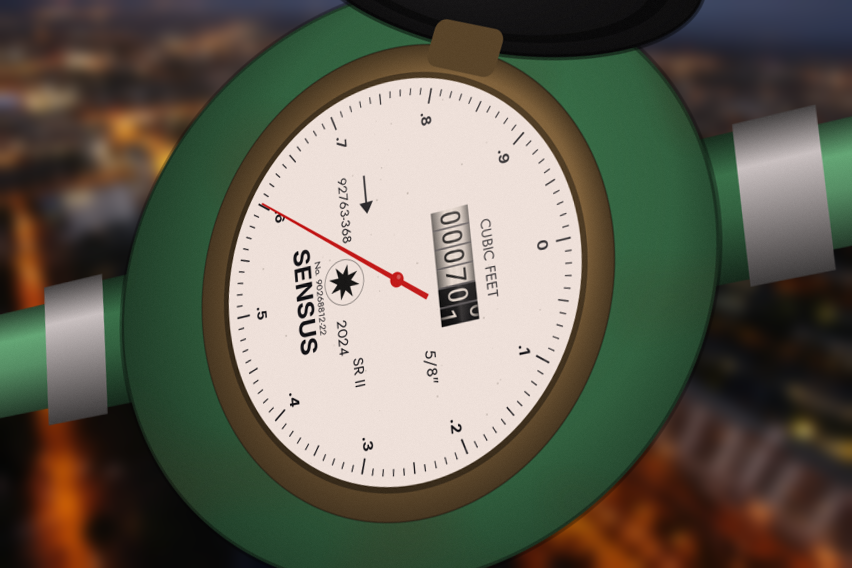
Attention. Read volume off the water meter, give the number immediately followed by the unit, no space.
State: 700.60ft³
